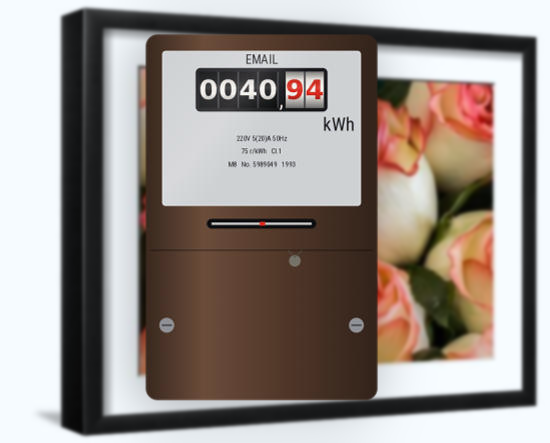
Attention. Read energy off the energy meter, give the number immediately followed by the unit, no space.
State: 40.94kWh
